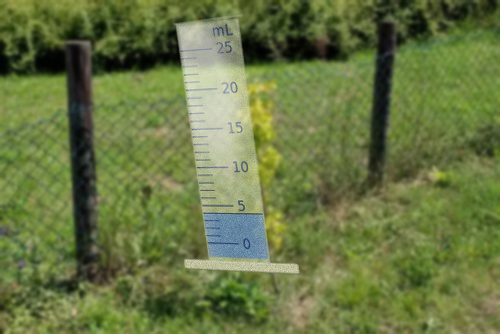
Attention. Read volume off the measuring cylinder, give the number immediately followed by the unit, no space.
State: 4mL
